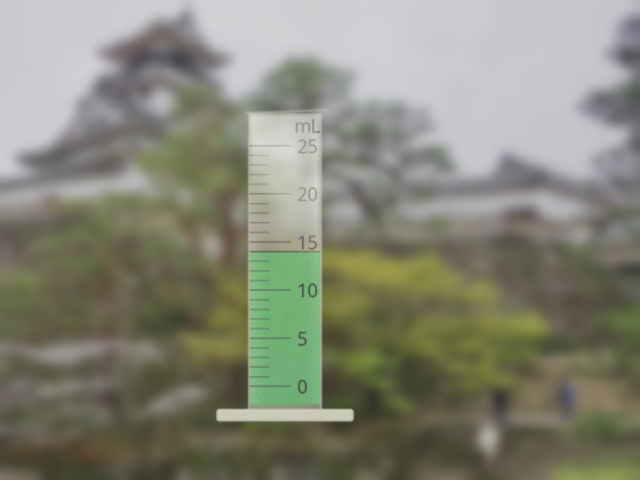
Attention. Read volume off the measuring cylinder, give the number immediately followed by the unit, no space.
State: 14mL
